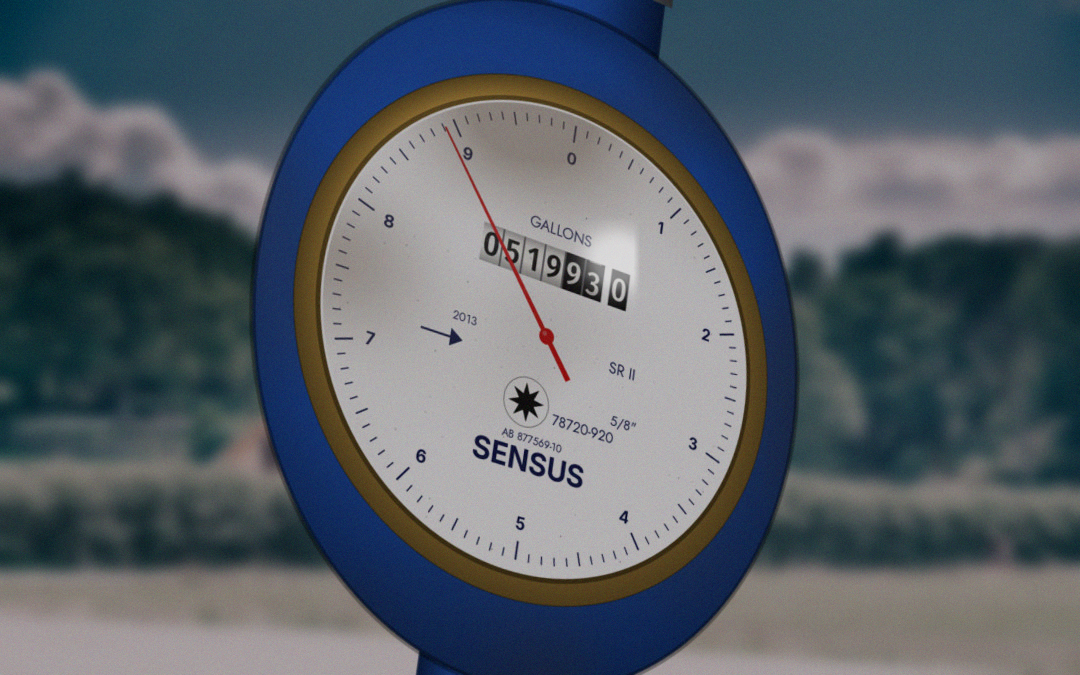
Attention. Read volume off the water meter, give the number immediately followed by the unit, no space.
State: 519928.9gal
